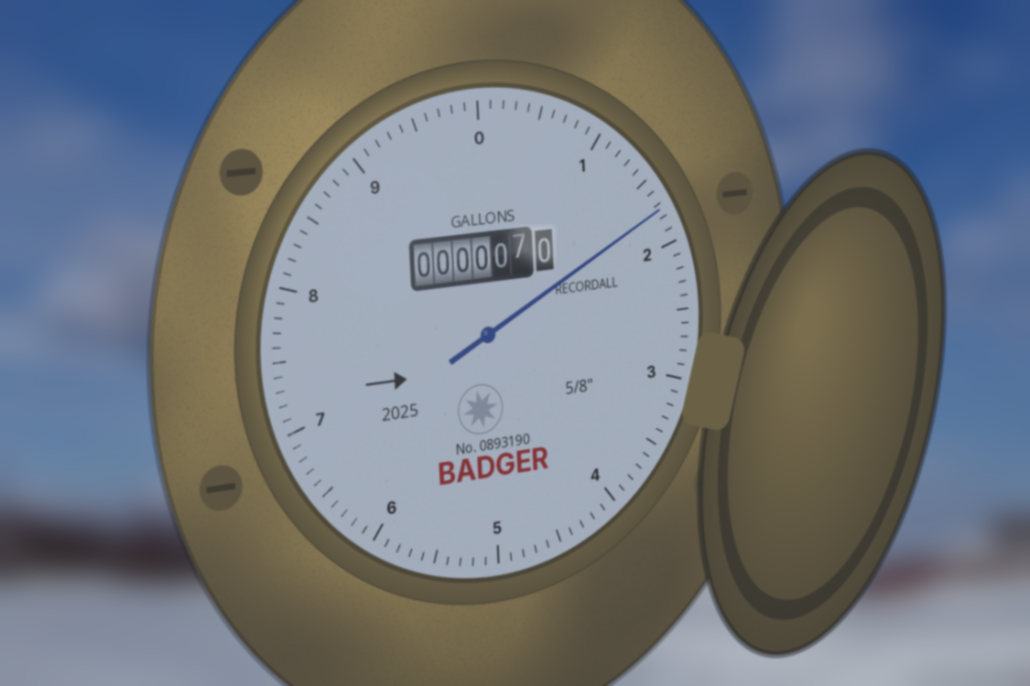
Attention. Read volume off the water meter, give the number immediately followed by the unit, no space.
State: 71.7gal
